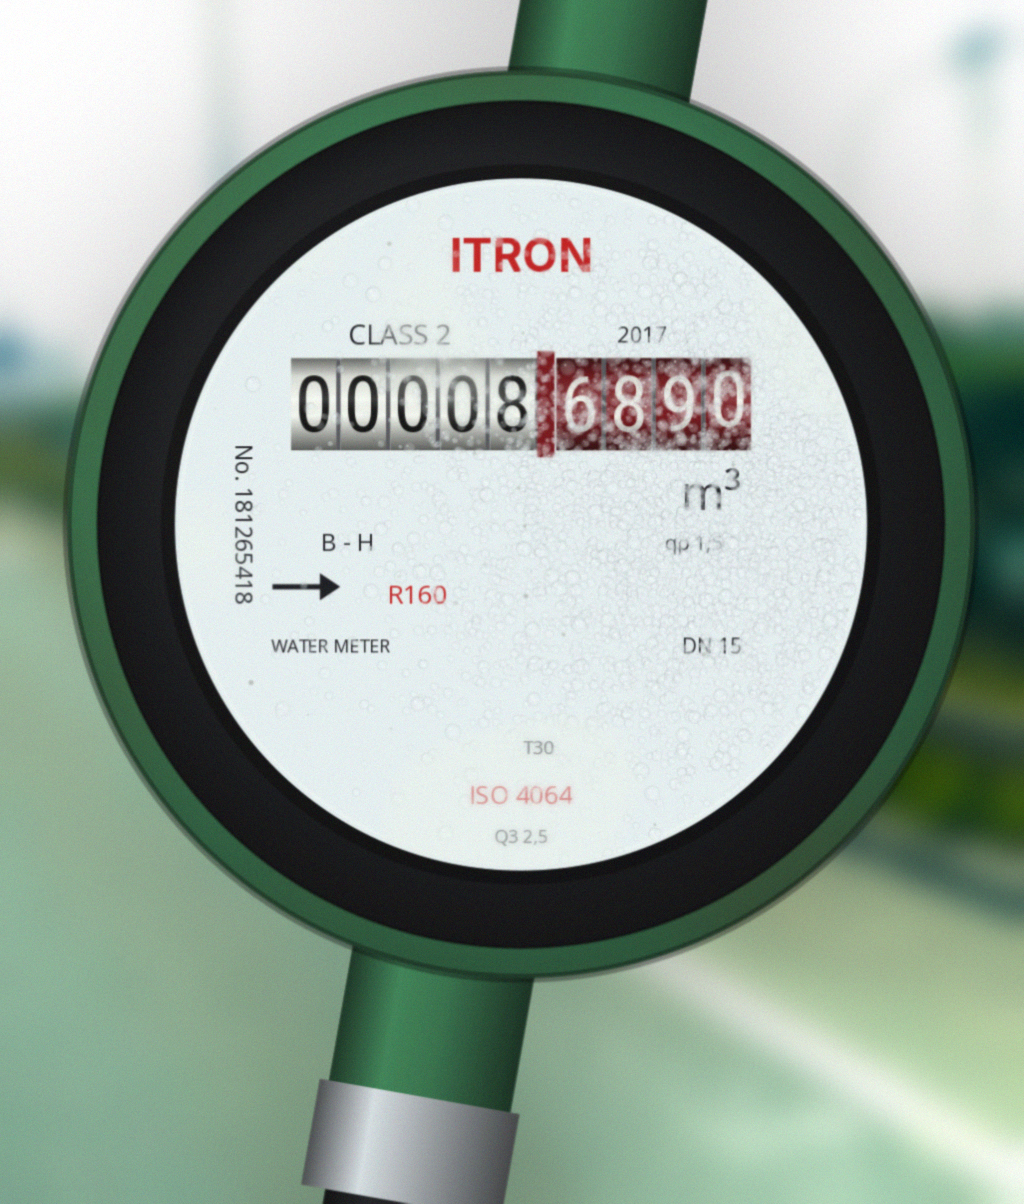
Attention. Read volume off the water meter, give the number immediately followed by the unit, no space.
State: 8.6890m³
